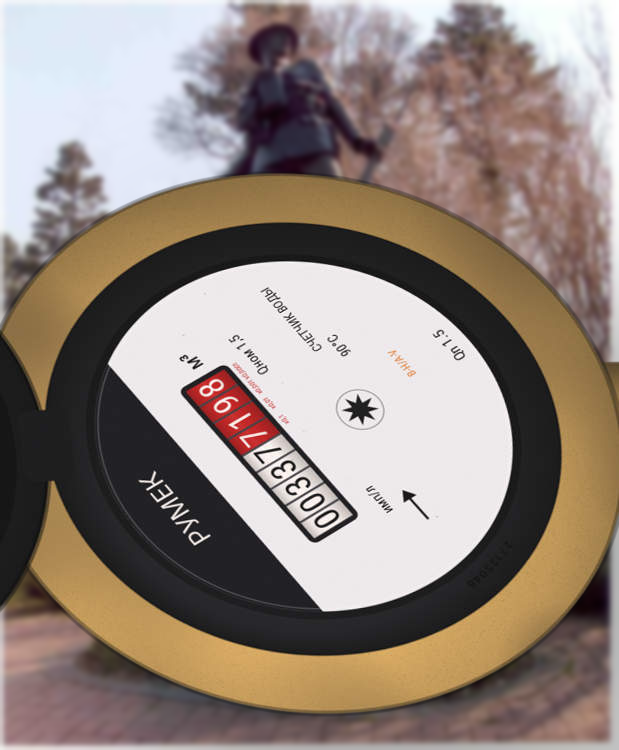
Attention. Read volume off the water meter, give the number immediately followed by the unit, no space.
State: 337.7198m³
